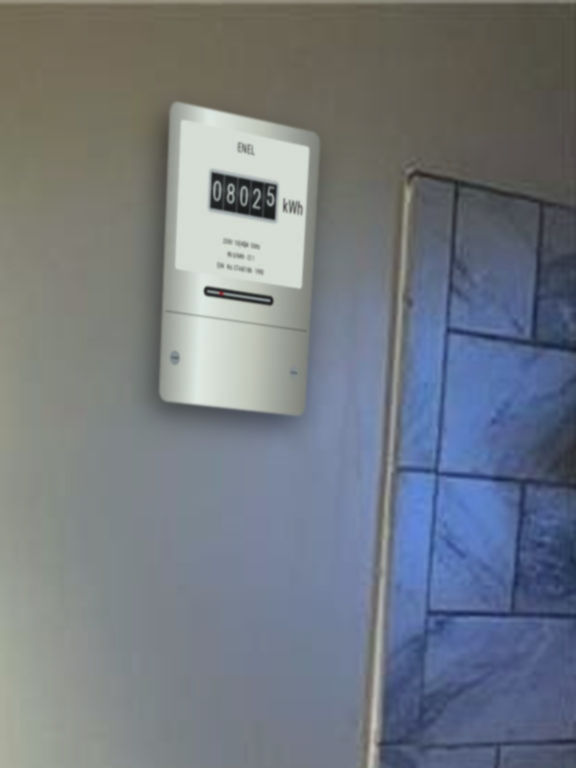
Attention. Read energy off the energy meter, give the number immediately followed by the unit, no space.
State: 8025kWh
